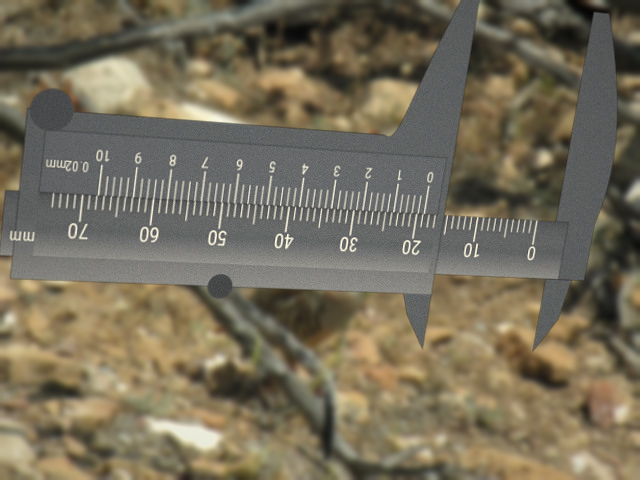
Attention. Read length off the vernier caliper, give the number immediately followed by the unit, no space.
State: 18.8mm
